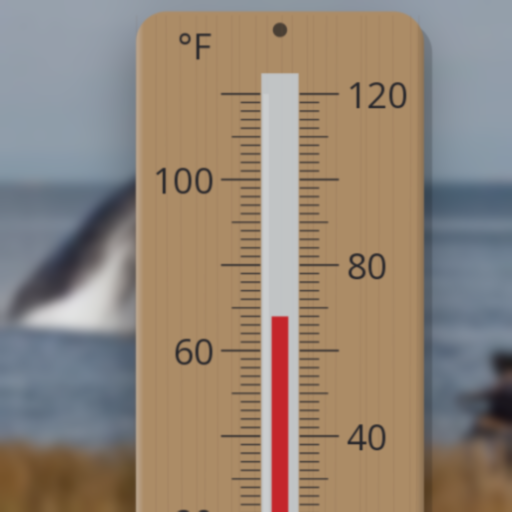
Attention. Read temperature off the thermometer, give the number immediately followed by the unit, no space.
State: 68°F
